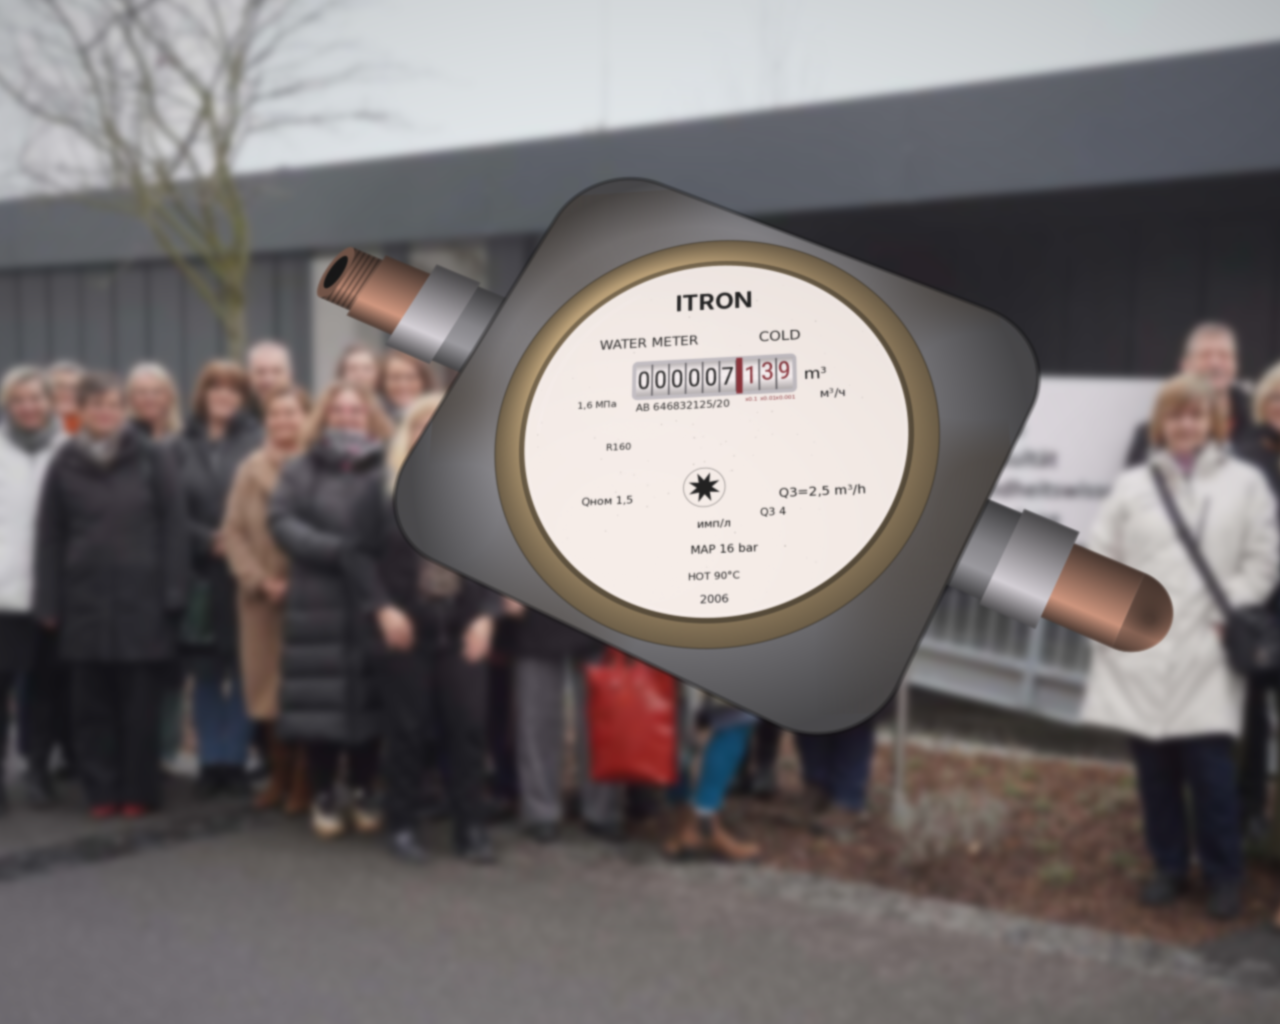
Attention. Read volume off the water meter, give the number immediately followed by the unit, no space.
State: 7.139m³
